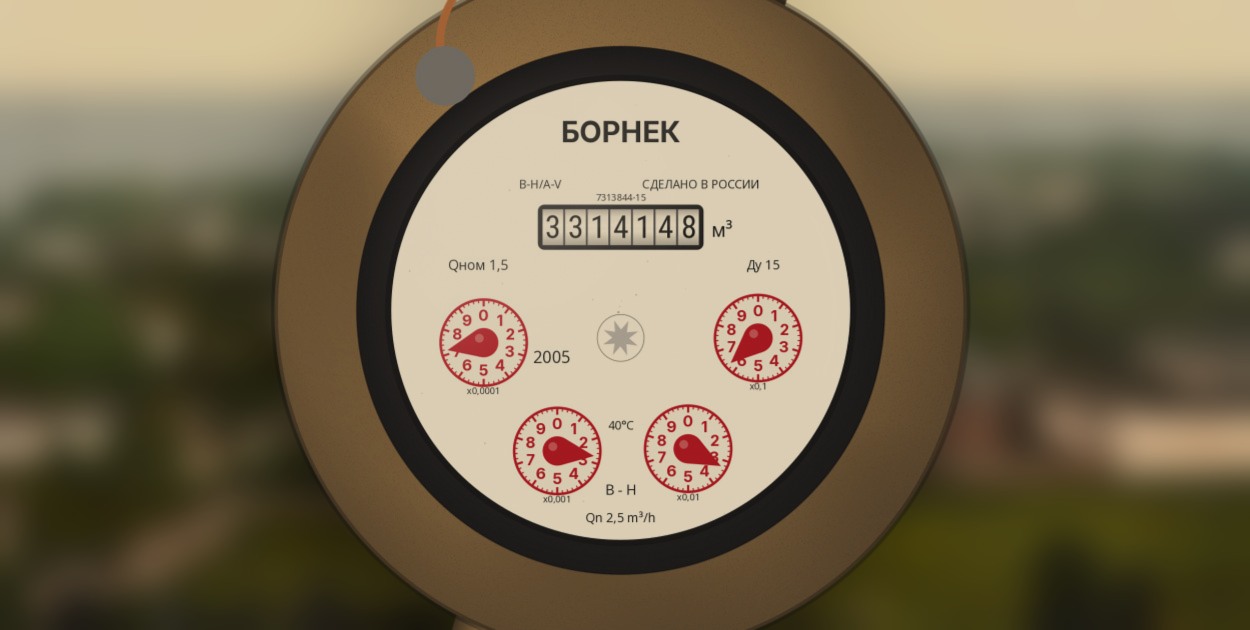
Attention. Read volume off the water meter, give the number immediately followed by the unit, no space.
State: 3314148.6327m³
